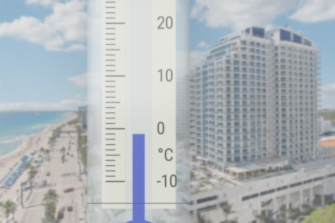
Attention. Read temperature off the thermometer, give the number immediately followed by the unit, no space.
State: -1°C
